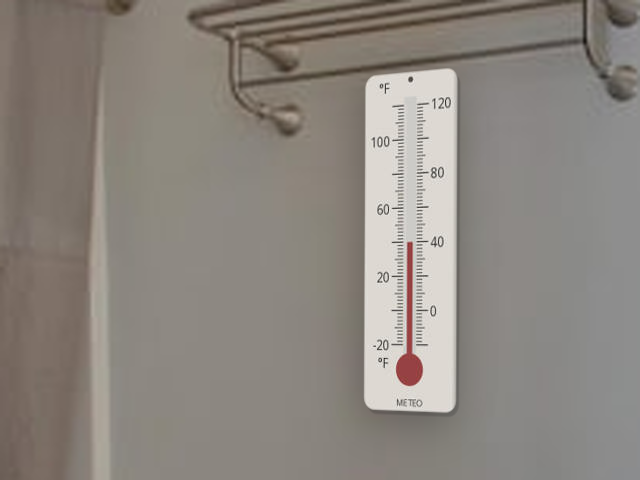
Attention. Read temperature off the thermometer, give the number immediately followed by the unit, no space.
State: 40°F
